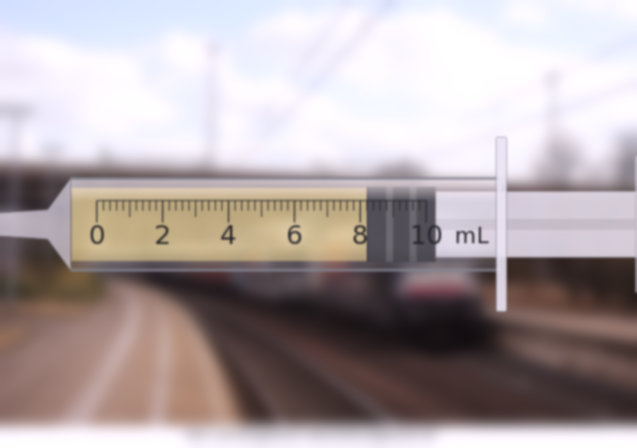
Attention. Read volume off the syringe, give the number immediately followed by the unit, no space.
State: 8.2mL
